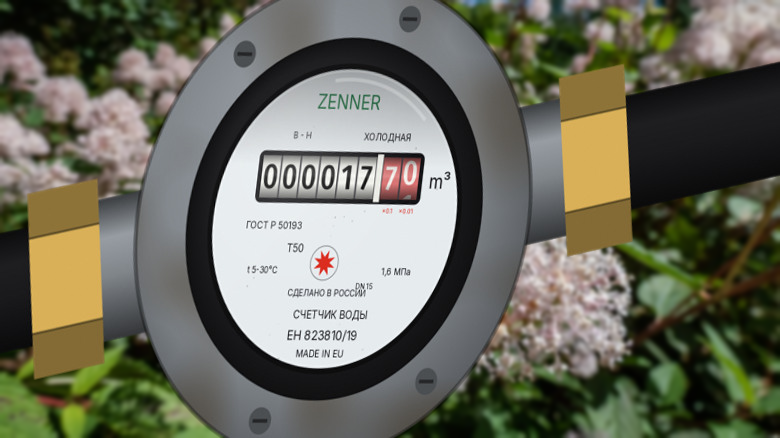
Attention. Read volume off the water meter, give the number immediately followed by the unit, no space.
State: 17.70m³
